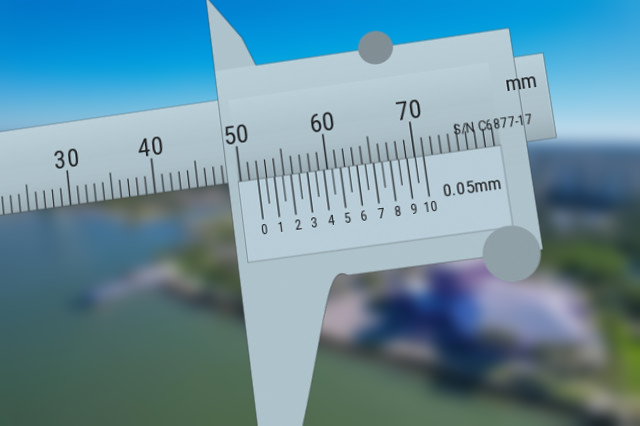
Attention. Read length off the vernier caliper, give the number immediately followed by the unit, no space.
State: 52.0mm
